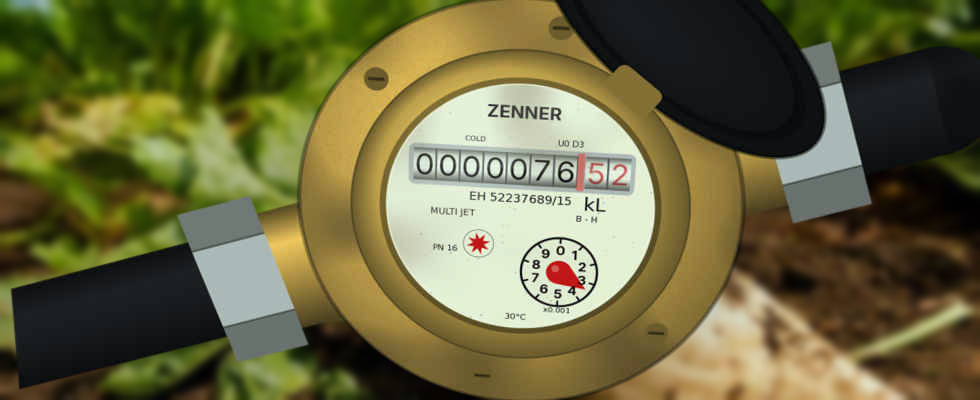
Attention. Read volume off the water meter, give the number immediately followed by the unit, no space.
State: 76.523kL
